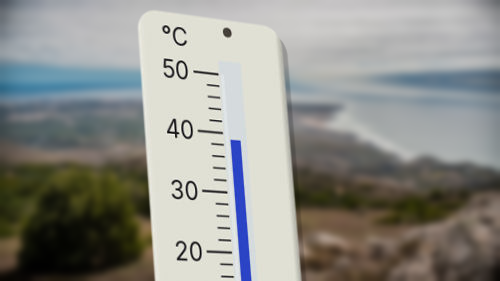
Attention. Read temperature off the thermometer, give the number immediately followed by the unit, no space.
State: 39°C
